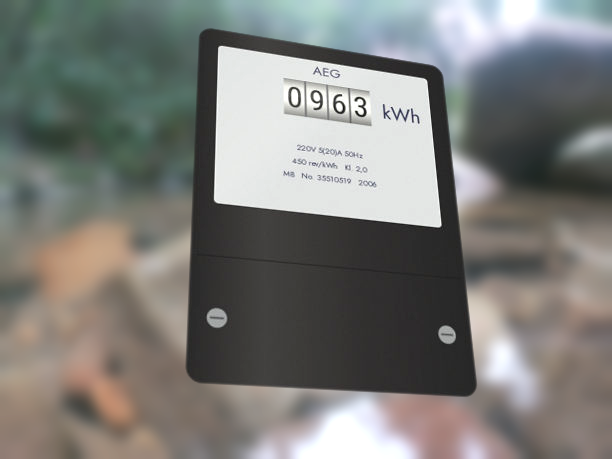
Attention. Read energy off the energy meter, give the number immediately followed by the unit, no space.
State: 963kWh
